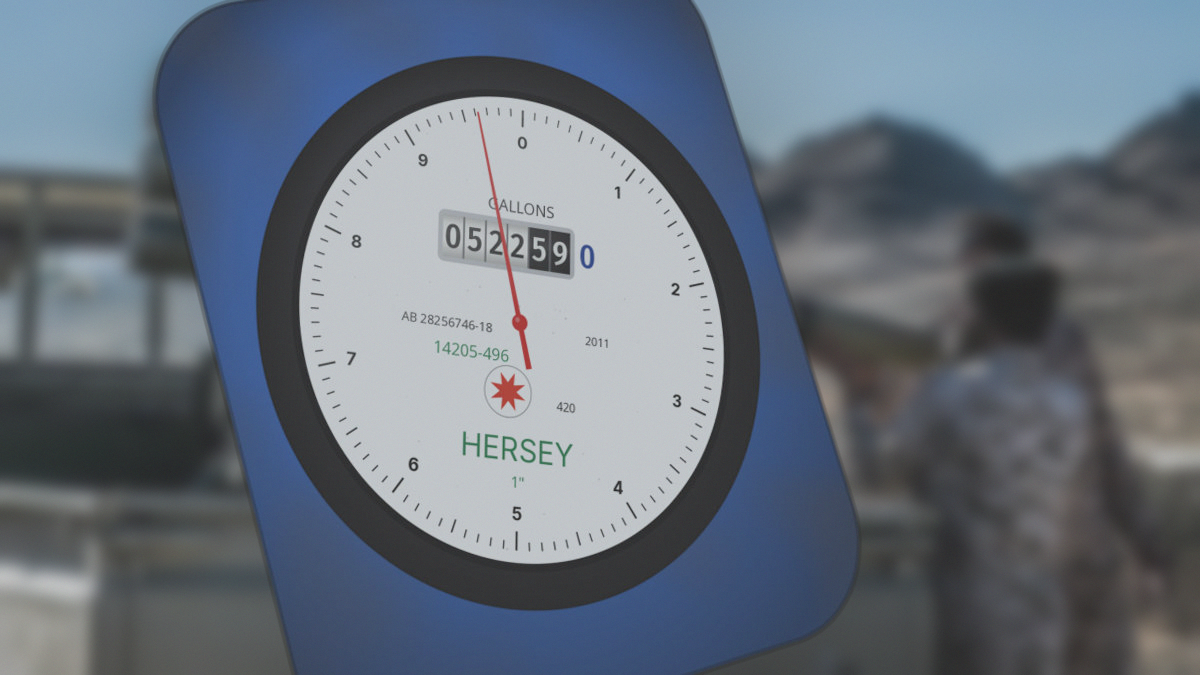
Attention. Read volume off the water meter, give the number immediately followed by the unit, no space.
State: 522589.6gal
